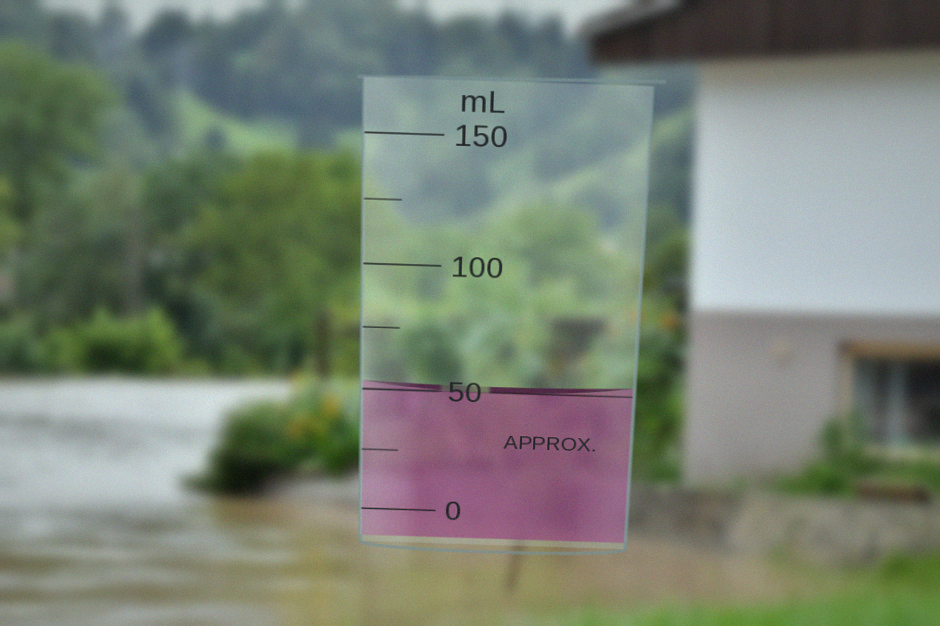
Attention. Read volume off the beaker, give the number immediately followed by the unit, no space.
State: 50mL
